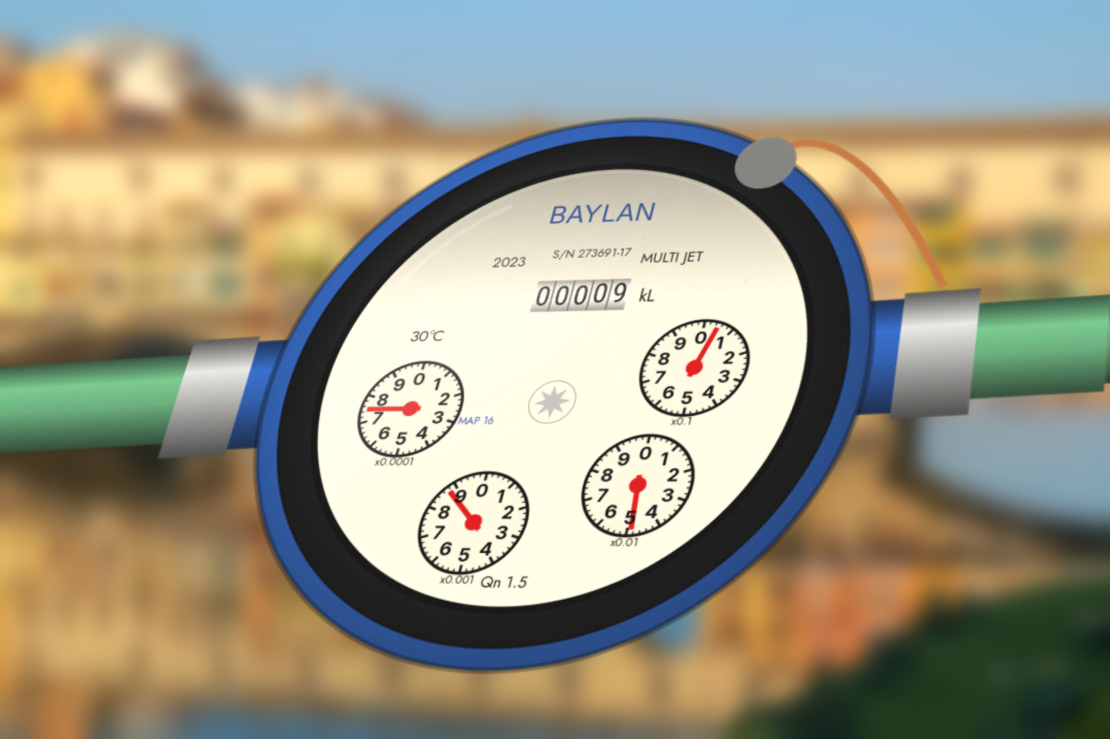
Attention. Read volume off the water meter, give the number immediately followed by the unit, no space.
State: 9.0487kL
